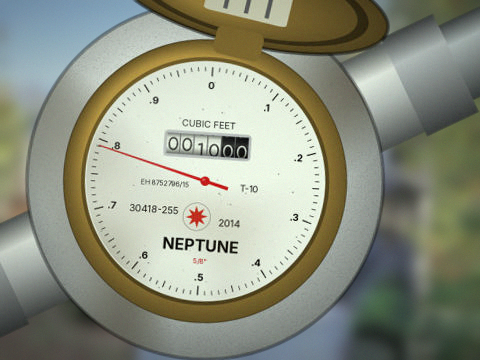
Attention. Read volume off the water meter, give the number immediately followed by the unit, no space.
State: 999.79ft³
